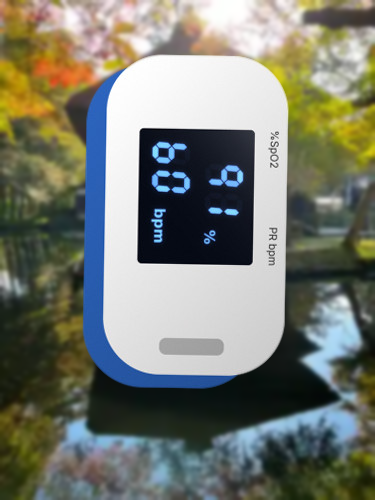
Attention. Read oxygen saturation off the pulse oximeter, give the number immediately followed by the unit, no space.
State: 91%
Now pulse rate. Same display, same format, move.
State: 60bpm
